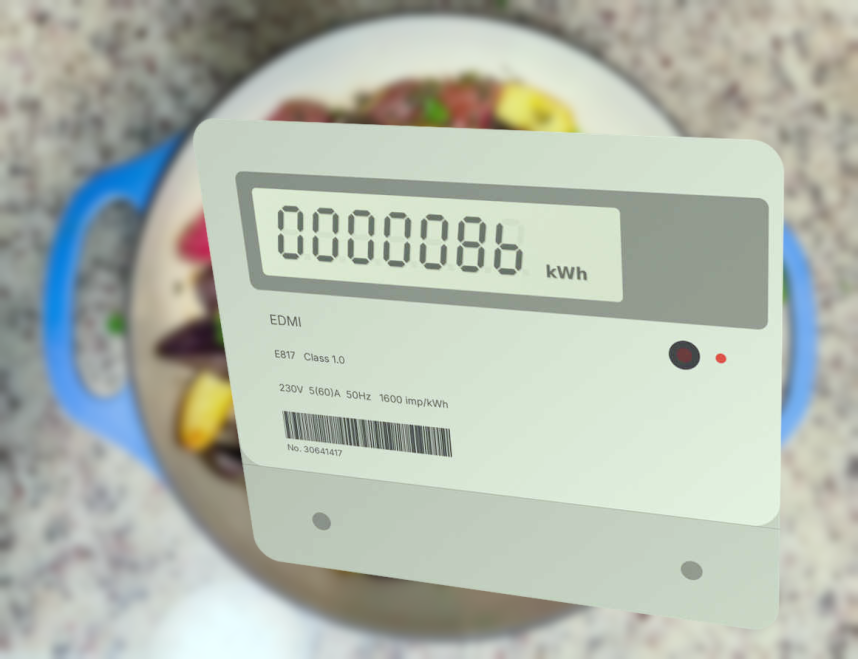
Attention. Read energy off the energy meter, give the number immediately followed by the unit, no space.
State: 86kWh
